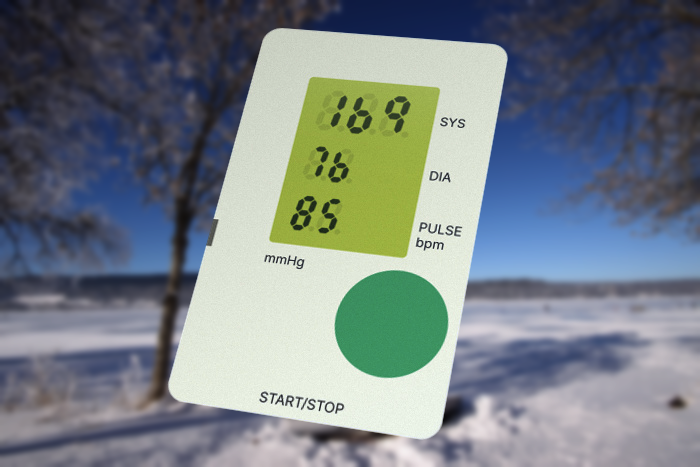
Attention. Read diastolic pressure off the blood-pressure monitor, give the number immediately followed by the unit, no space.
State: 76mmHg
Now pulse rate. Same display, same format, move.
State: 85bpm
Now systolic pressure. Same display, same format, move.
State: 169mmHg
